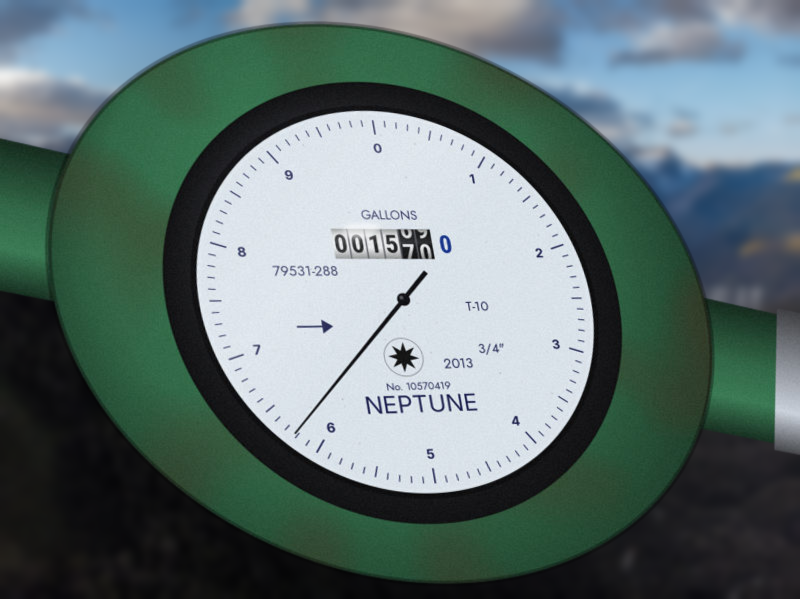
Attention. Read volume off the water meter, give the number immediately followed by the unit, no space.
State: 15696.2gal
